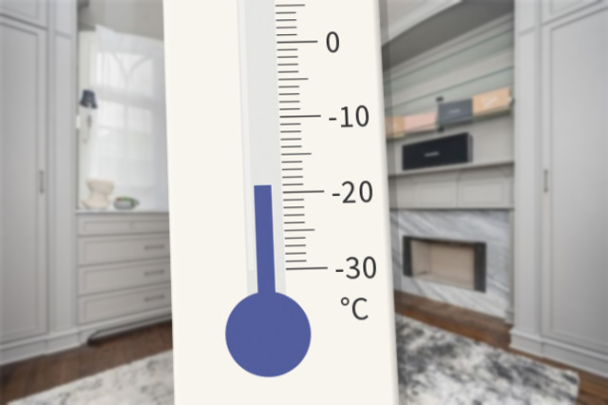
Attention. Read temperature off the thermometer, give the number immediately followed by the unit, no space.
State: -19°C
